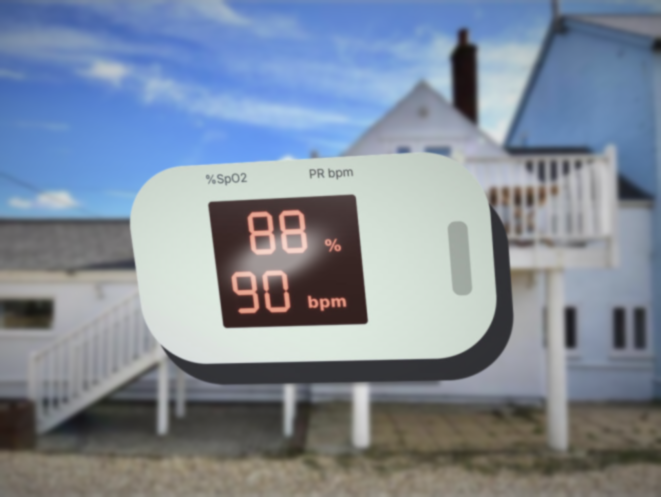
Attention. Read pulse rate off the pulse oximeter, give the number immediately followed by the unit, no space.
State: 90bpm
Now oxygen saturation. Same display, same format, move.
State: 88%
